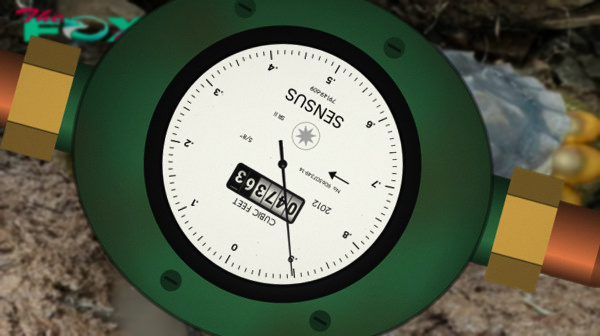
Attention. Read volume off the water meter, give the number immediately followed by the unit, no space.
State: 47362.90ft³
